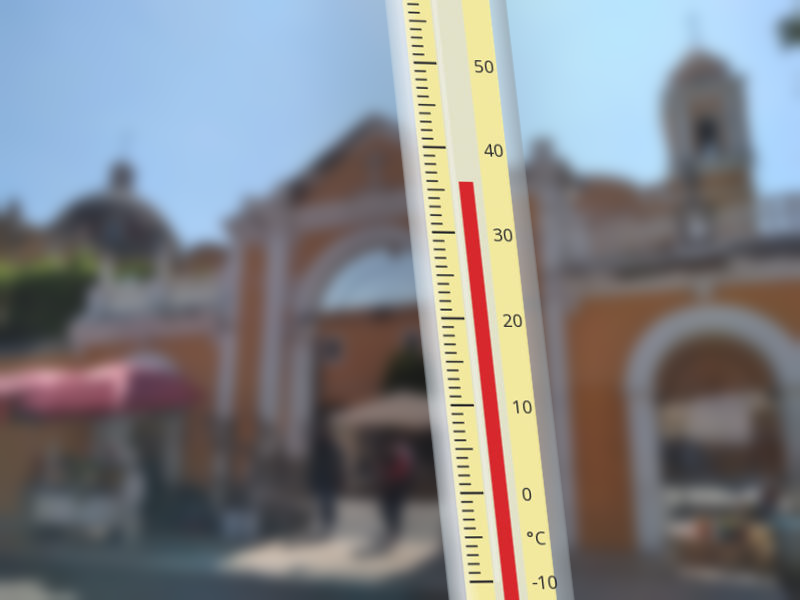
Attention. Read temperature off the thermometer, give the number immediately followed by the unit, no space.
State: 36°C
